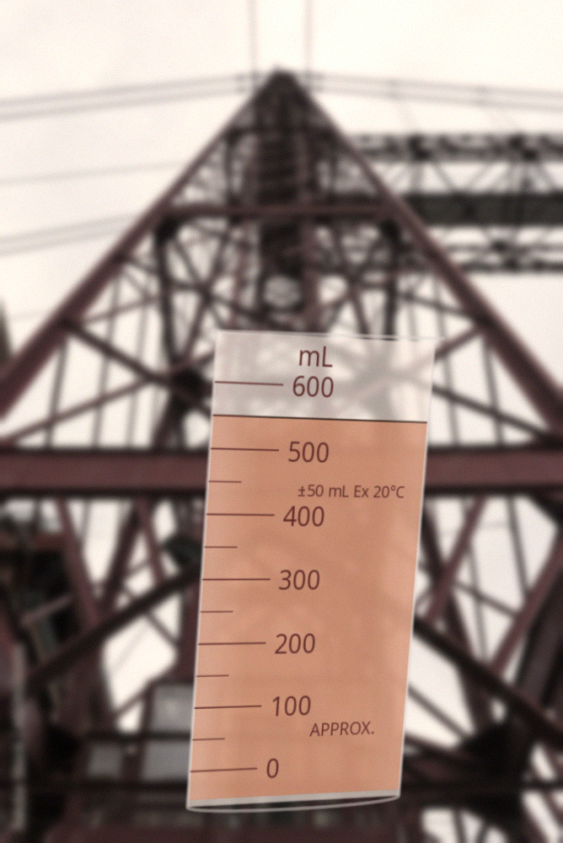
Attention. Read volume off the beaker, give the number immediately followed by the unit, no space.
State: 550mL
